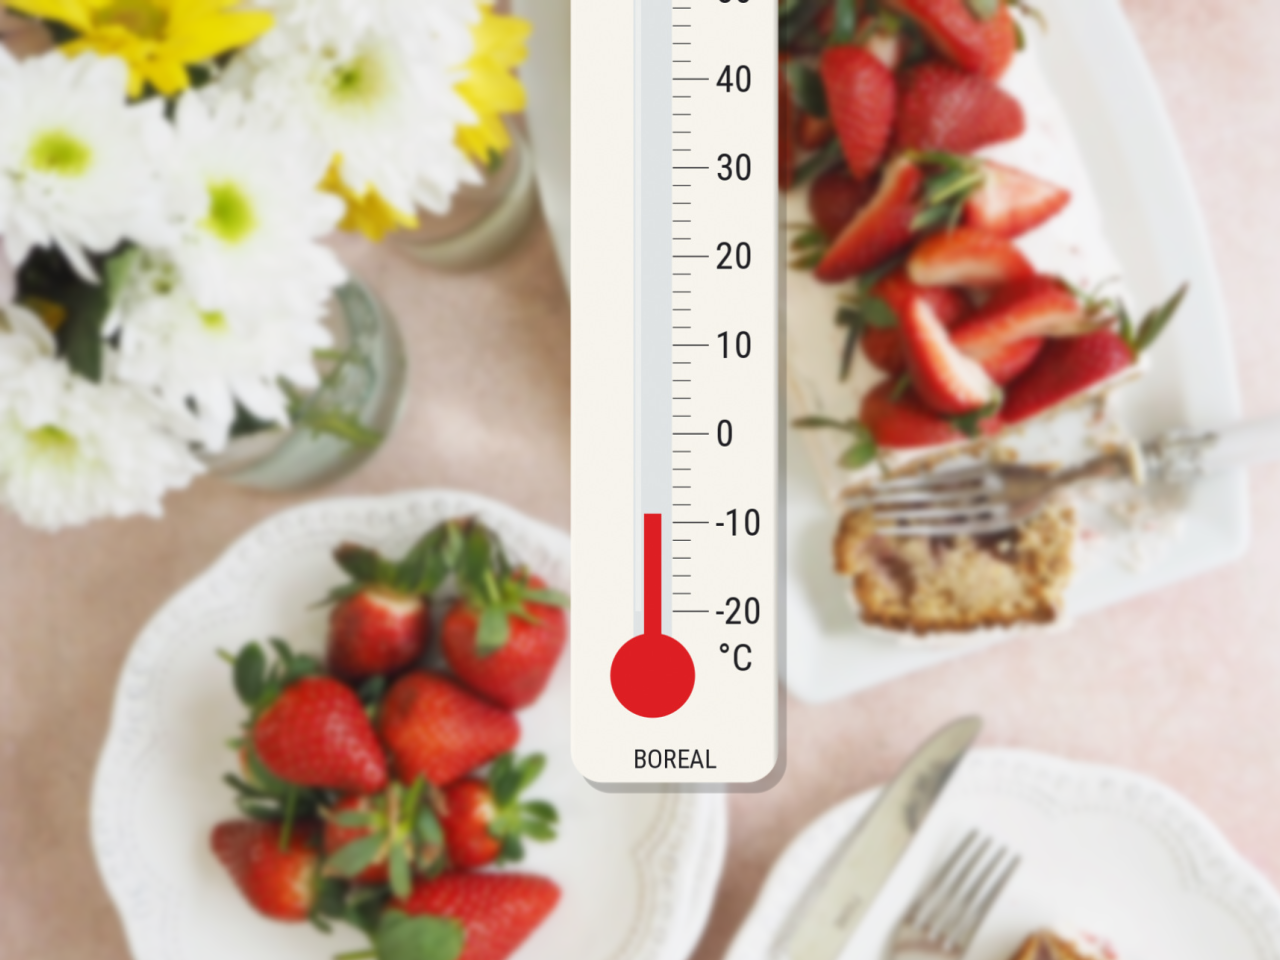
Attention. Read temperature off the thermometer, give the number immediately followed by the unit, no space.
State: -9°C
